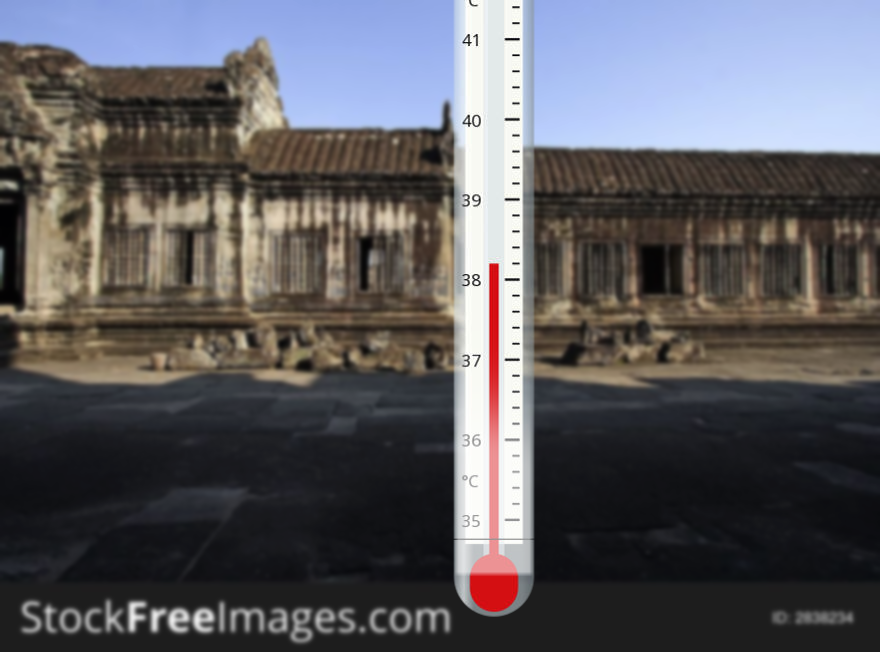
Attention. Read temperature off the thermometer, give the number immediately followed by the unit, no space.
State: 38.2°C
